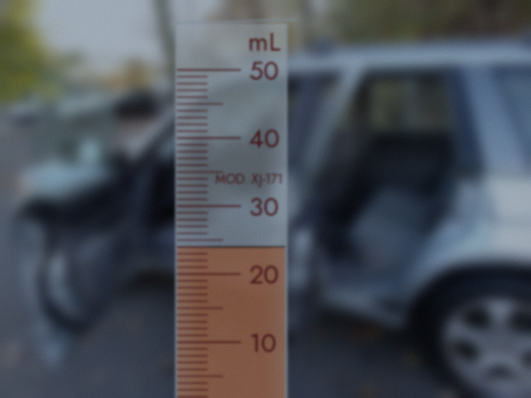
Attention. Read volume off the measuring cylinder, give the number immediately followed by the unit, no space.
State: 24mL
